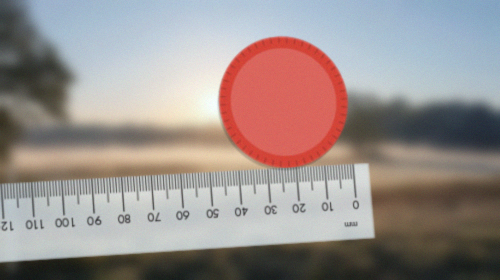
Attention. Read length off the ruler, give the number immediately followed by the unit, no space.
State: 45mm
